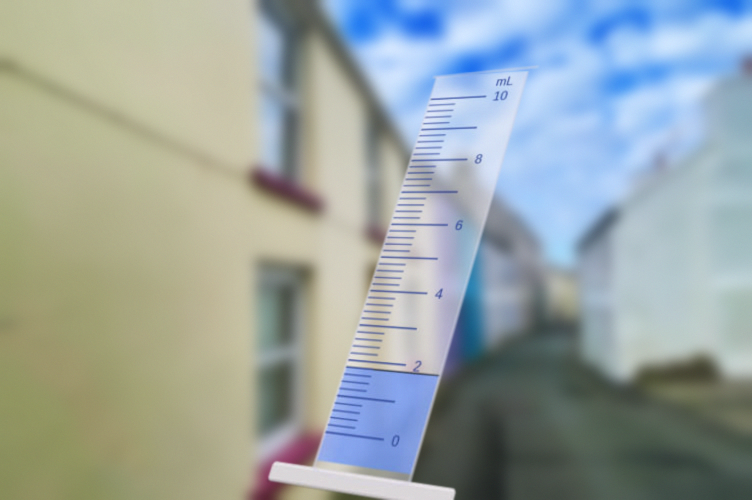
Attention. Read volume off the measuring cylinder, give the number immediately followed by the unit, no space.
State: 1.8mL
